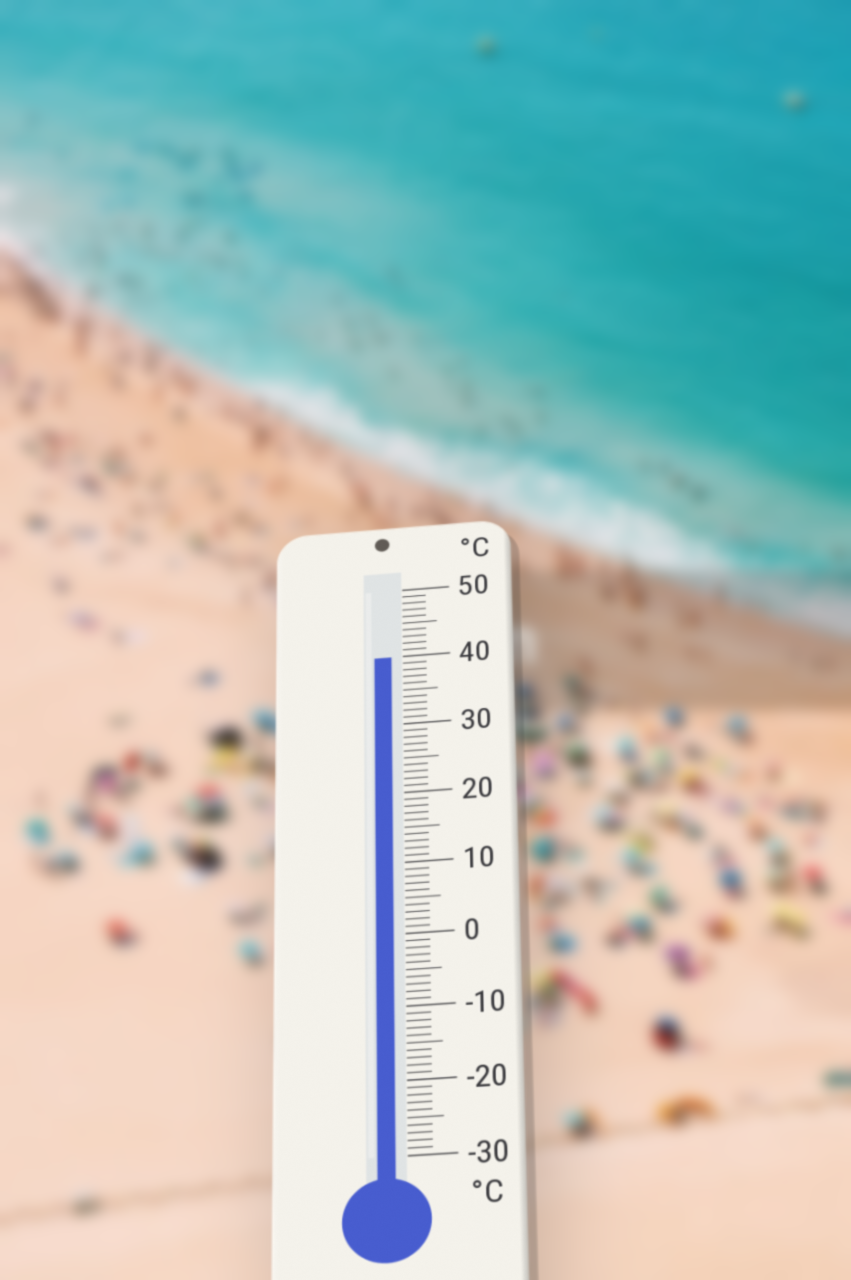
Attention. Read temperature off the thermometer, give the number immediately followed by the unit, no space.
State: 40°C
